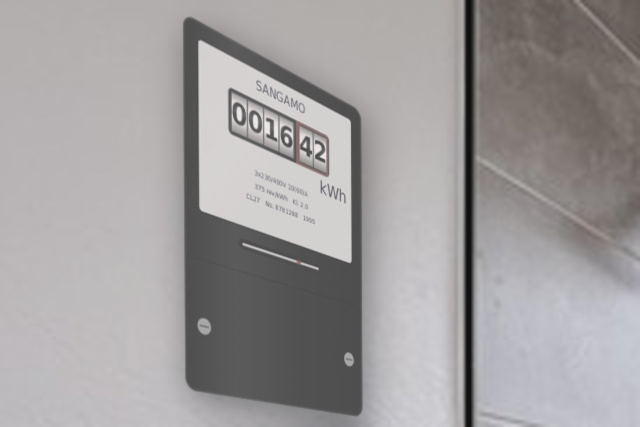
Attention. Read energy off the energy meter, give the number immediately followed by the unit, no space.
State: 16.42kWh
